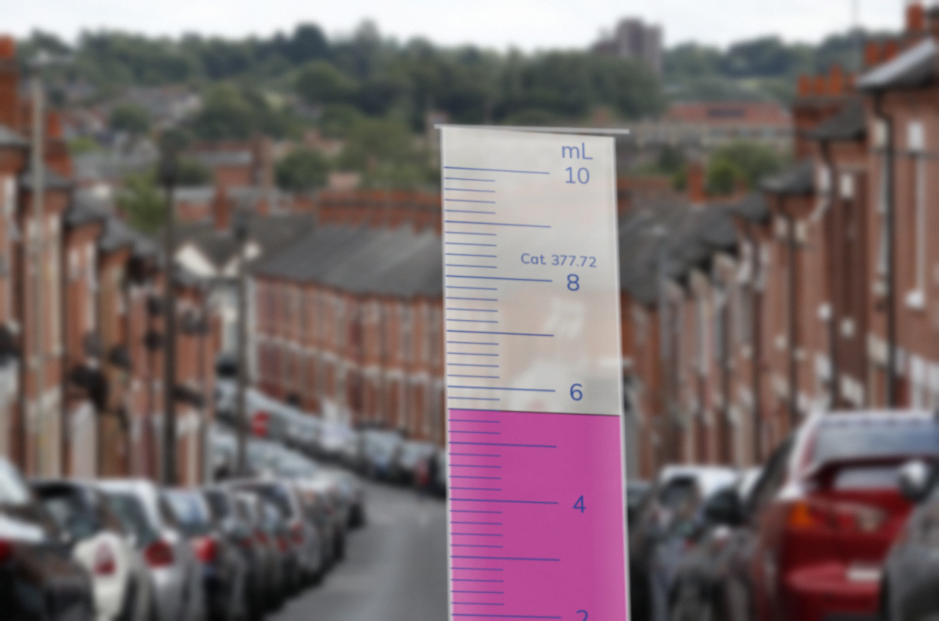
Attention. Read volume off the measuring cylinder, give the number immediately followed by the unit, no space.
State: 5.6mL
